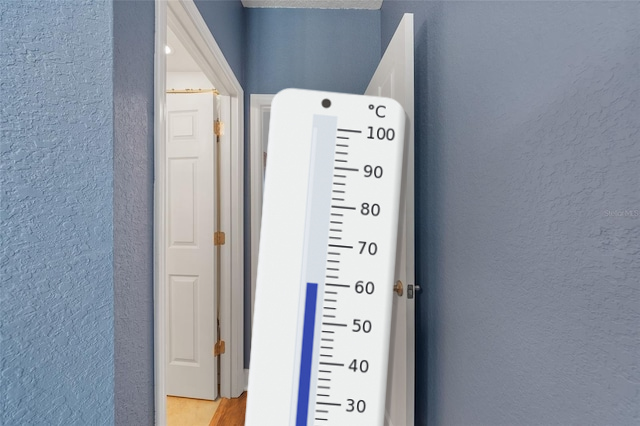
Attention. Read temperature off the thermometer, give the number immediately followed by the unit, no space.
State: 60°C
